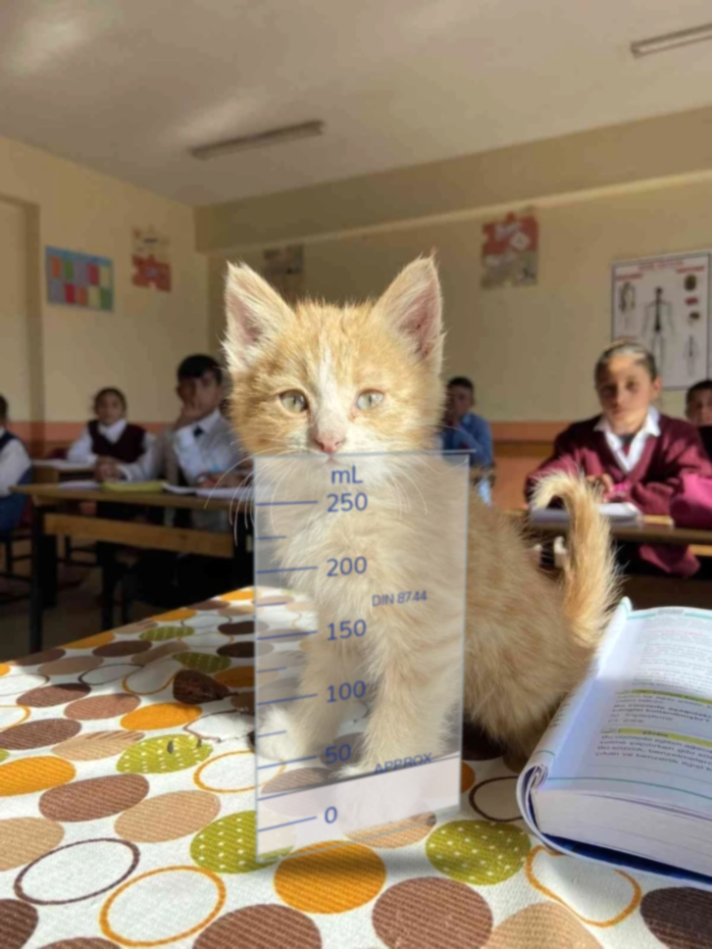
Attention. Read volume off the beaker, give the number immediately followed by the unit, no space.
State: 25mL
